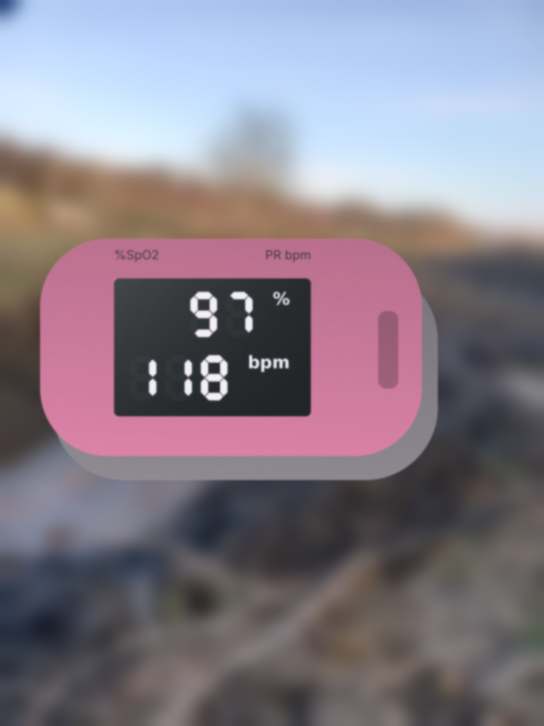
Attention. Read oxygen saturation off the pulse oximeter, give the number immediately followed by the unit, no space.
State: 97%
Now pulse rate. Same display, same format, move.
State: 118bpm
